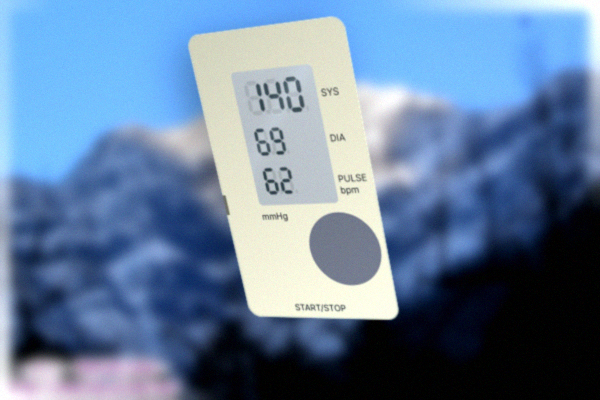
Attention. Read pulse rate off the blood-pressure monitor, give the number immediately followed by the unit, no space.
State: 62bpm
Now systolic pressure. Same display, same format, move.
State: 140mmHg
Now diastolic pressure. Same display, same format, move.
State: 69mmHg
